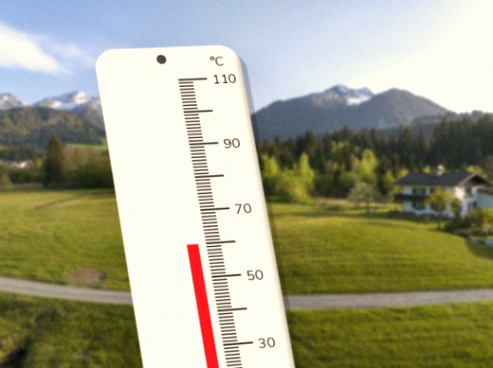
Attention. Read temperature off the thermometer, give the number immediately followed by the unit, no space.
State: 60°C
